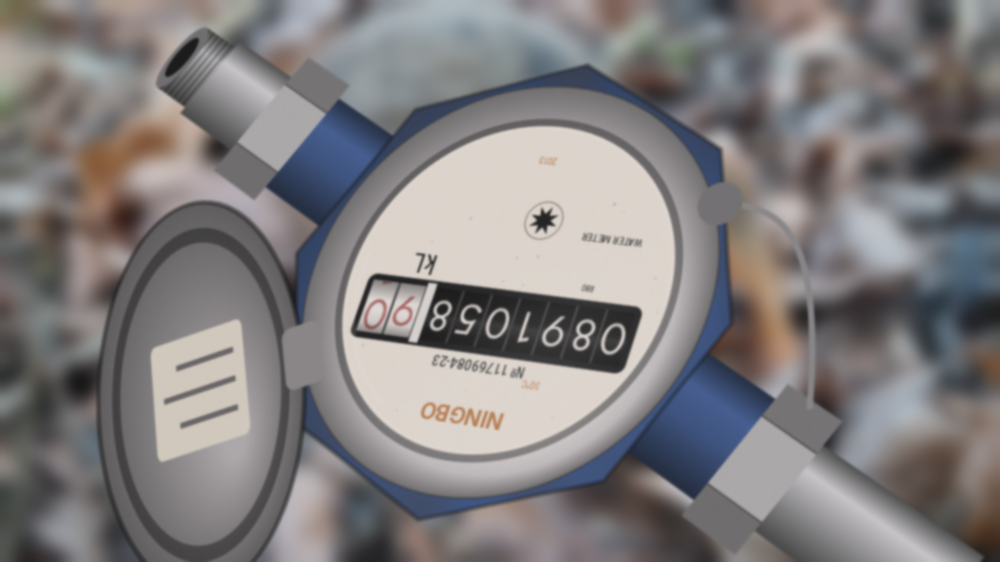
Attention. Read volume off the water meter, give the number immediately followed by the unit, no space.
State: 891058.90kL
